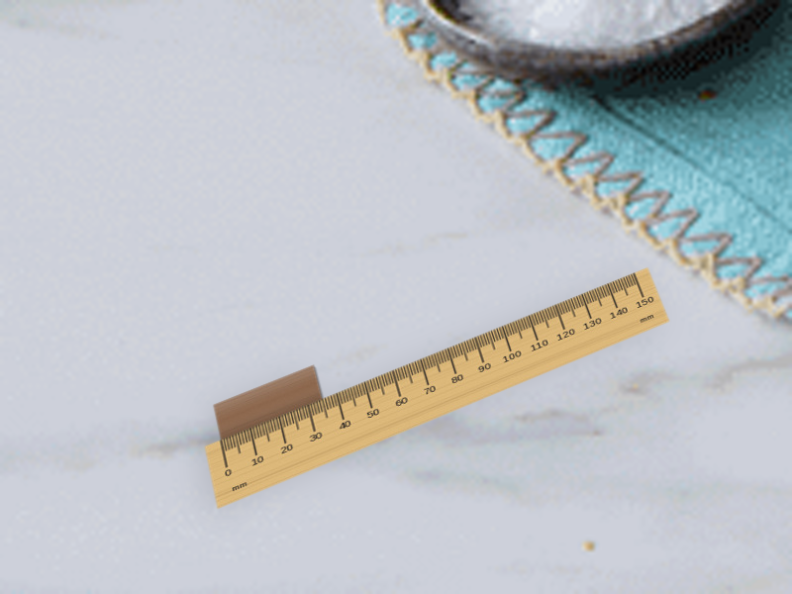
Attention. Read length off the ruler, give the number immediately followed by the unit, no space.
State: 35mm
